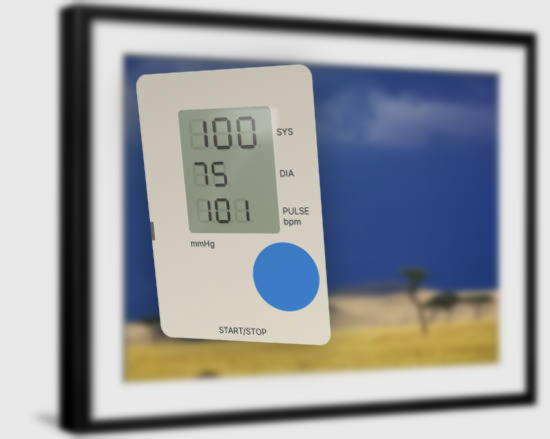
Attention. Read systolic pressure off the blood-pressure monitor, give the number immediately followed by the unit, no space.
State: 100mmHg
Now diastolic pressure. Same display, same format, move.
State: 75mmHg
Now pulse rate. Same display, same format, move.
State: 101bpm
